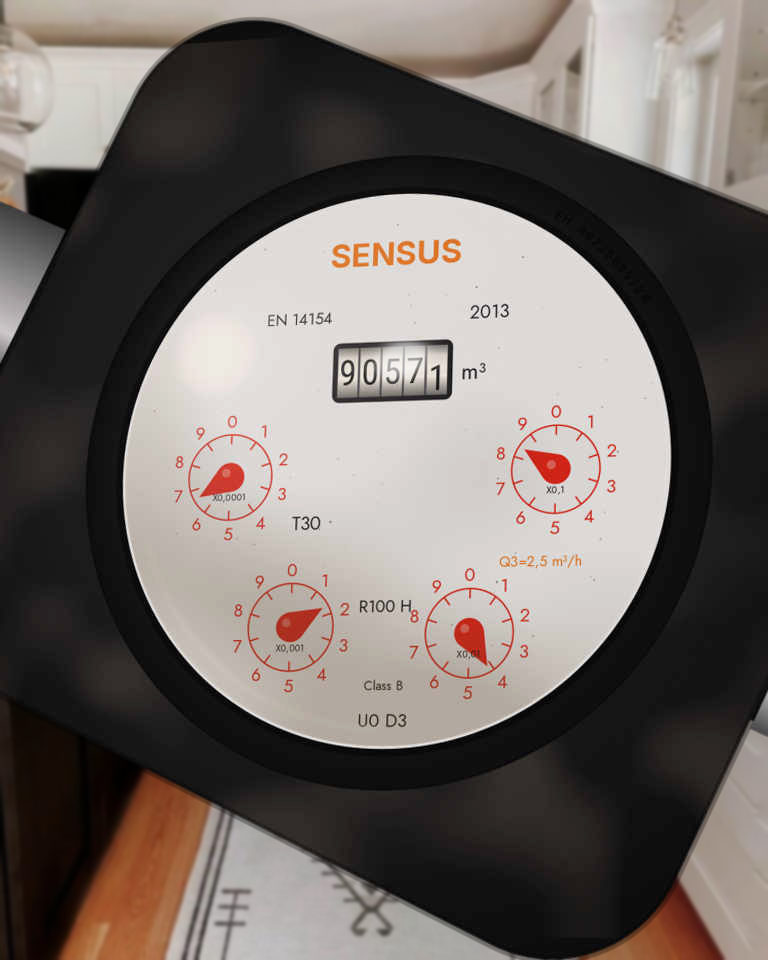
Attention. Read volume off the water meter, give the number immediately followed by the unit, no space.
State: 90570.8416m³
